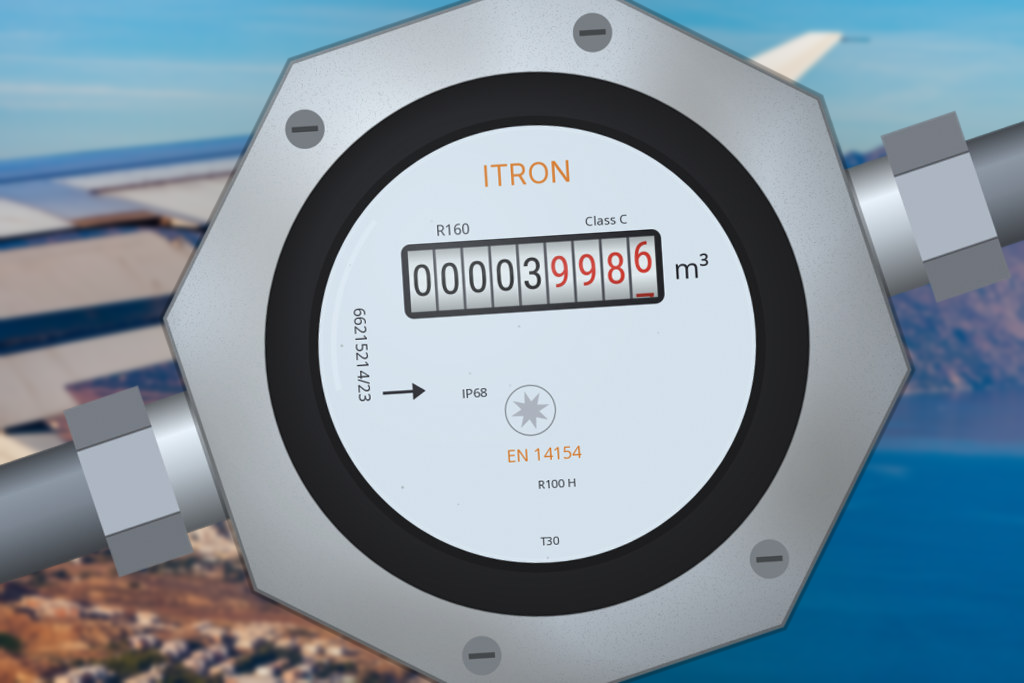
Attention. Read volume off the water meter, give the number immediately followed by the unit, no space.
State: 3.9986m³
